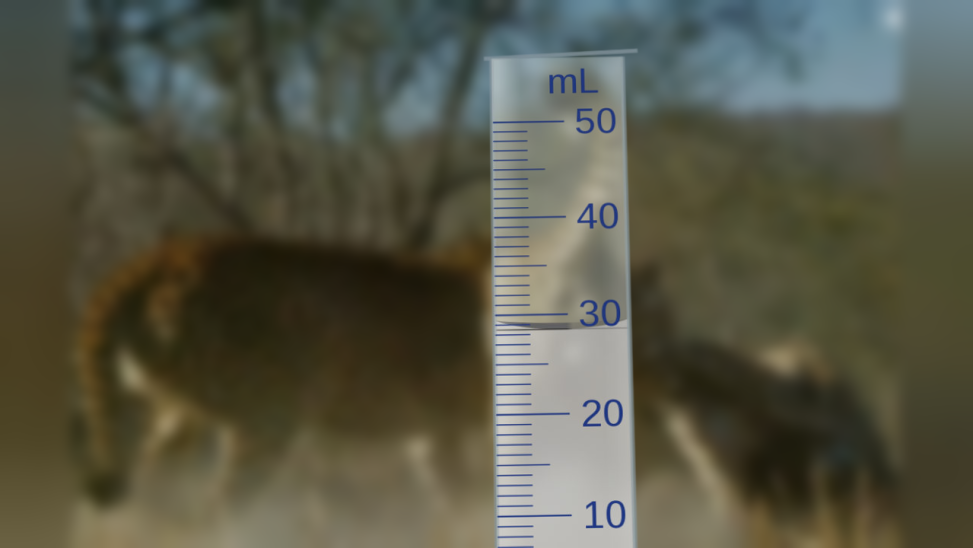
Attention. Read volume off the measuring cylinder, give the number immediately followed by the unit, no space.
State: 28.5mL
